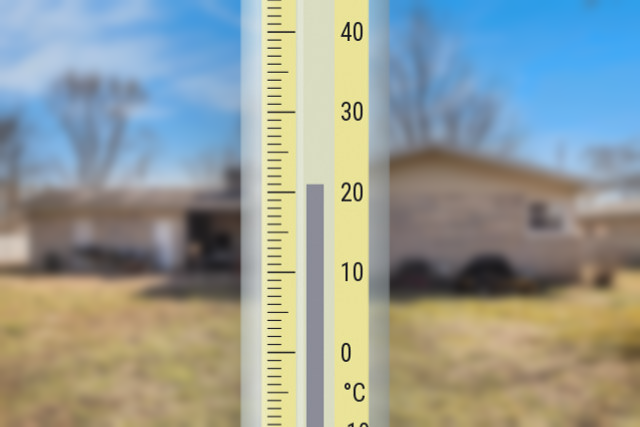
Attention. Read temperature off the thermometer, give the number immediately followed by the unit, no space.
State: 21°C
